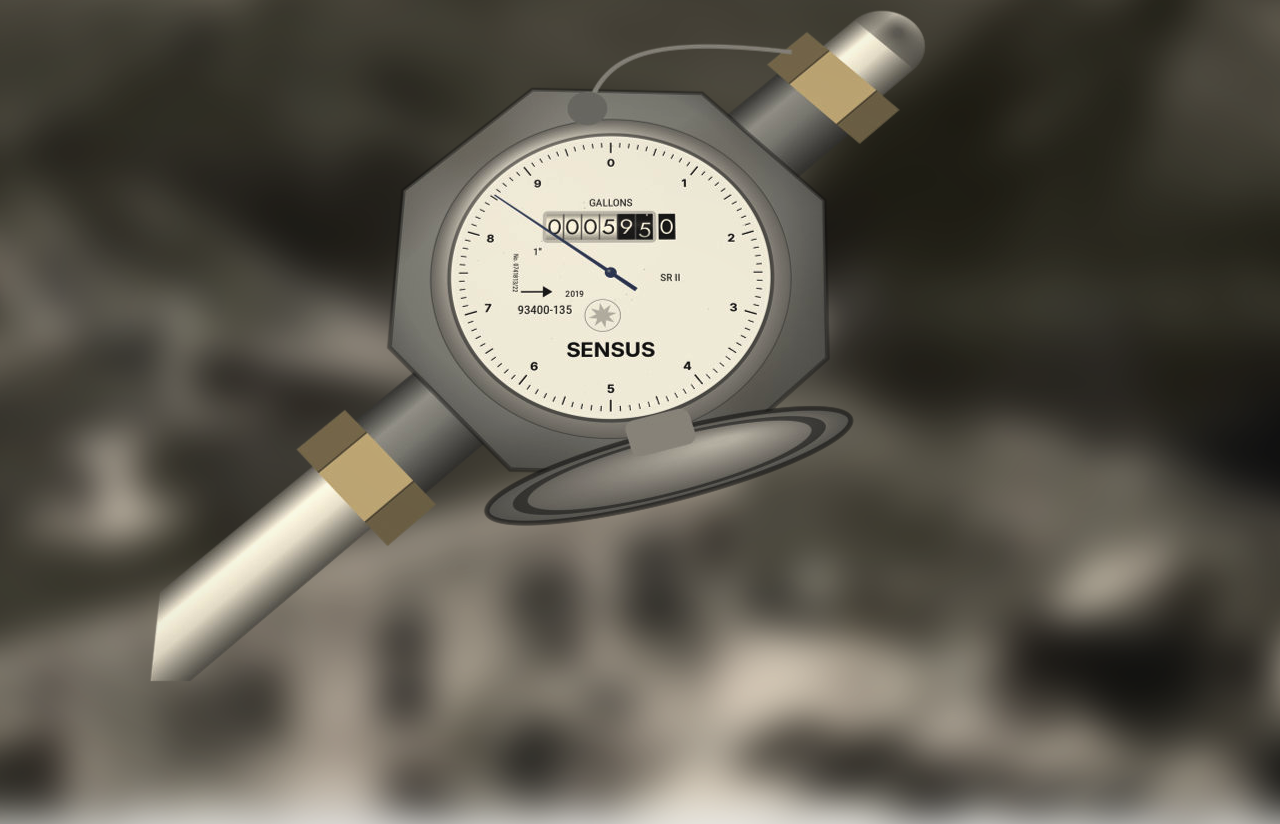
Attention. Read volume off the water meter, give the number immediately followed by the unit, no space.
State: 5948.5gal
